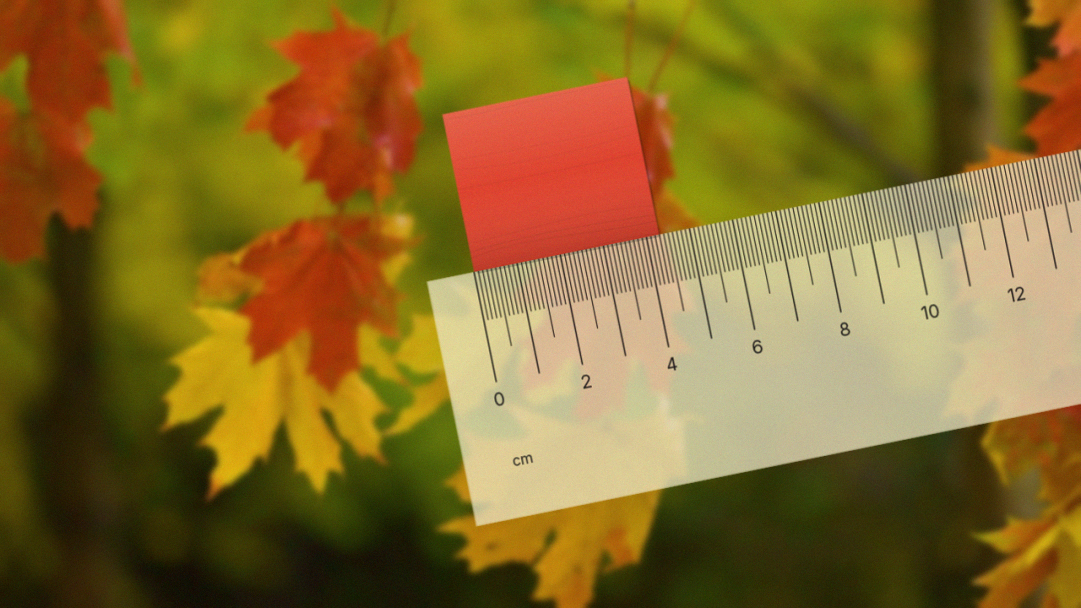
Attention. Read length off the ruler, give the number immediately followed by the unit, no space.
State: 4.3cm
